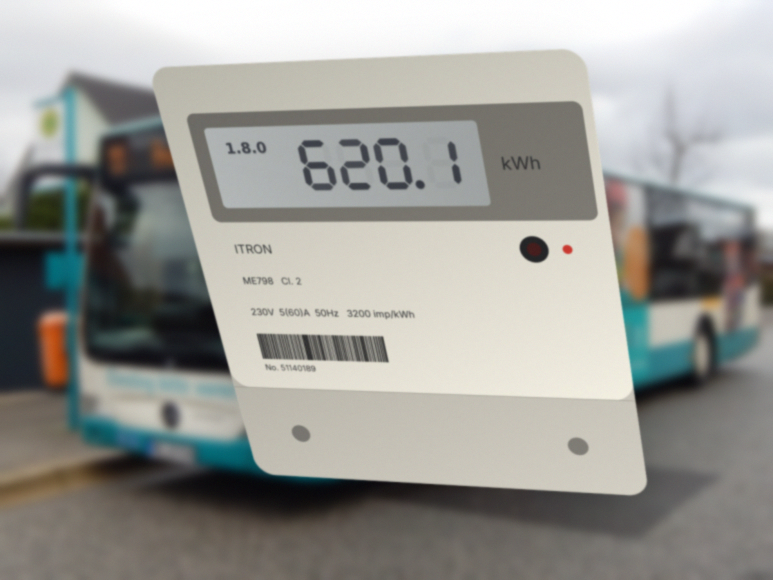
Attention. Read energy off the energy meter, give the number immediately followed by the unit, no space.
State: 620.1kWh
